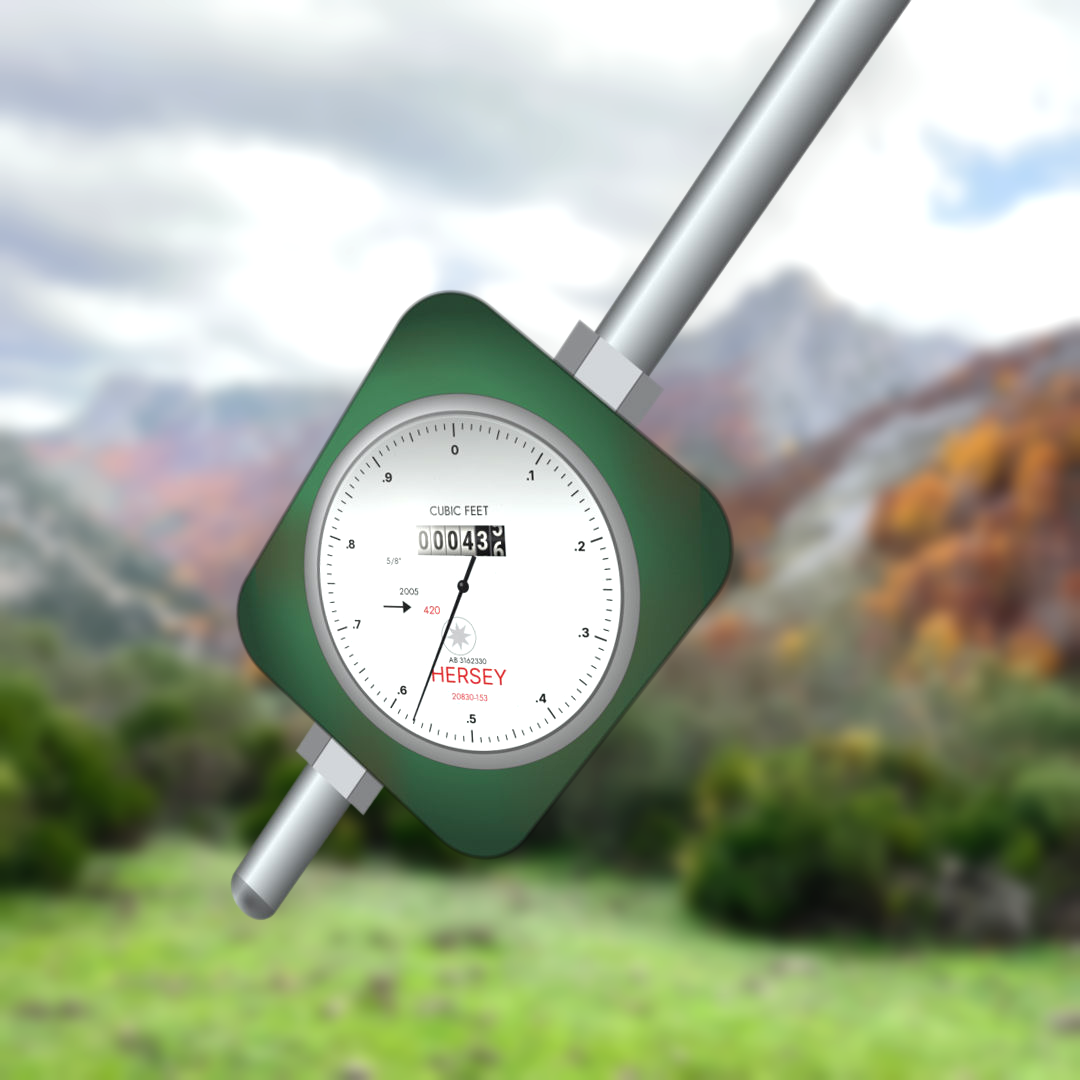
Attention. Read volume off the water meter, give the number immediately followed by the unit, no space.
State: 435.57ft³
